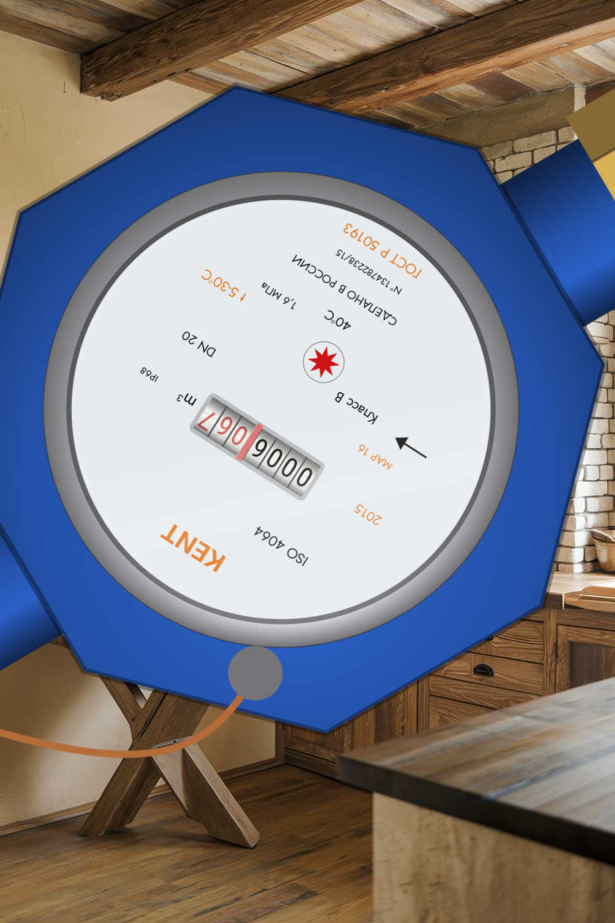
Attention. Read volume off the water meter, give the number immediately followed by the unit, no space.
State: 6.067m³
